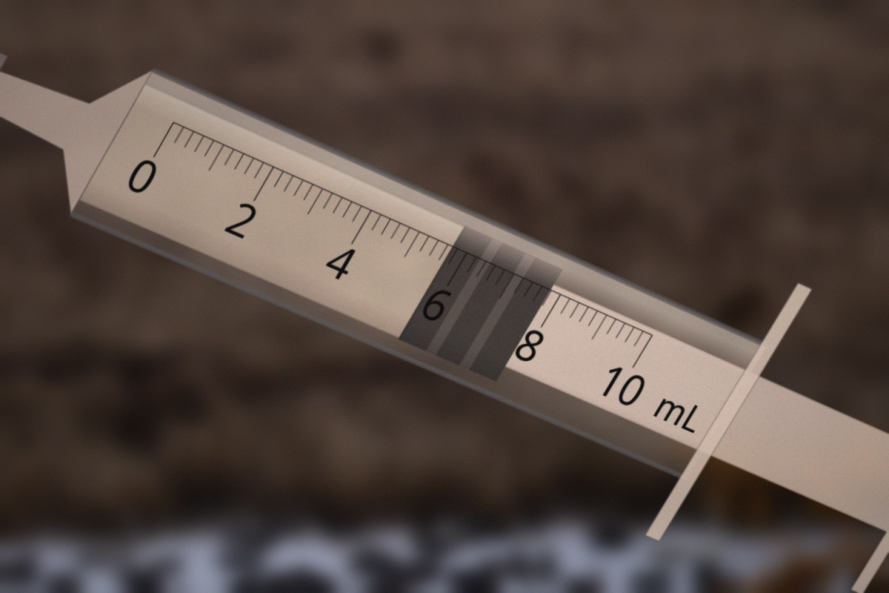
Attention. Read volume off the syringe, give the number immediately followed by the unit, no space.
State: 5.7mL
